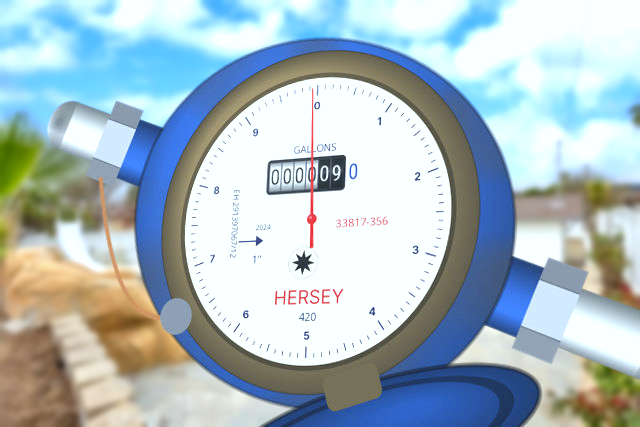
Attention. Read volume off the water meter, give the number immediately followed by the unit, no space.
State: 89.9gal
